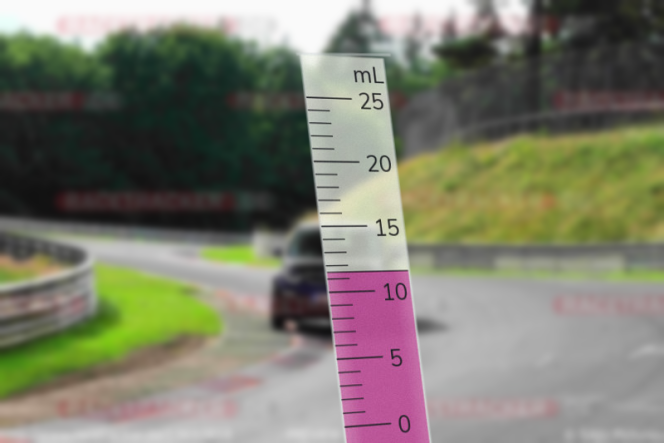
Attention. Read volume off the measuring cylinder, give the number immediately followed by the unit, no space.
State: 11.5mL
